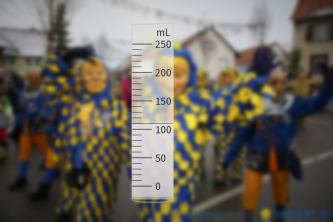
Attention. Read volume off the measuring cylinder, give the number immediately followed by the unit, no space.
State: 110mL
